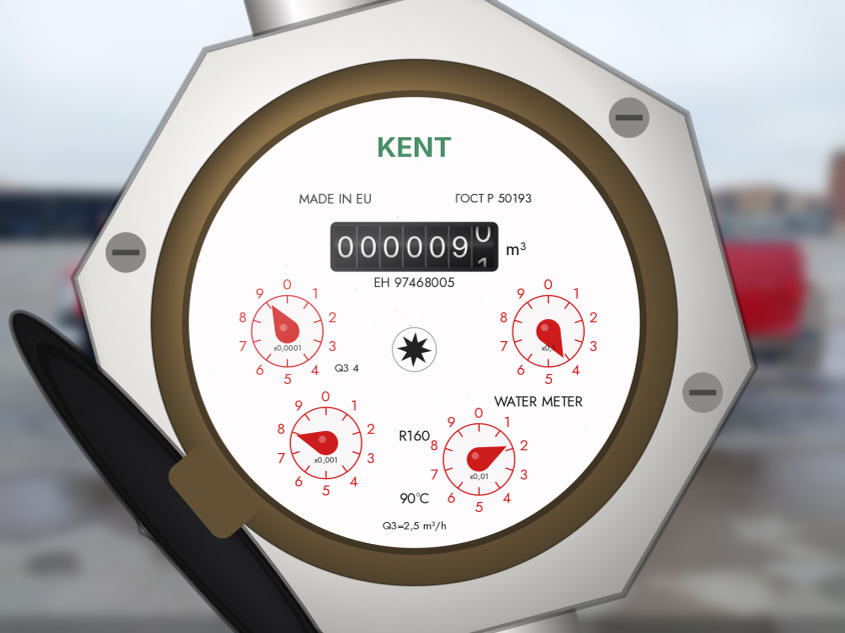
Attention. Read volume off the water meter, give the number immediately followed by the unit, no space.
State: 90.4179m³
